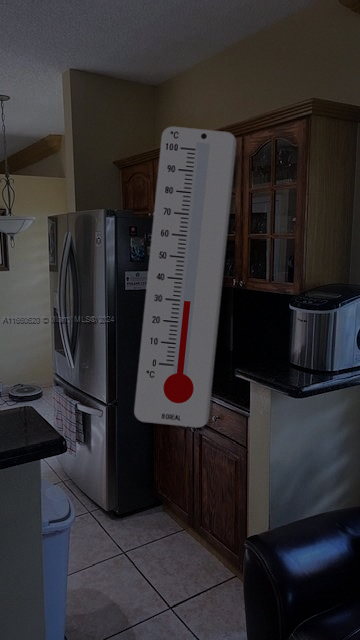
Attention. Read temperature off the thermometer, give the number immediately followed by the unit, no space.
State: 30°C
